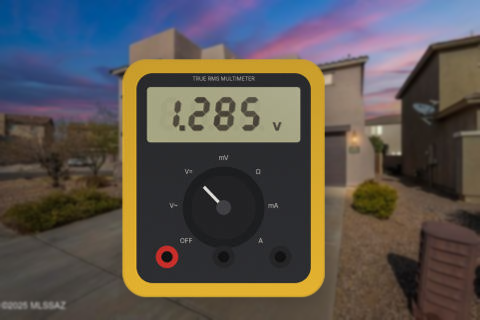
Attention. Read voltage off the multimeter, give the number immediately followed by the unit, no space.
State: 1.285V
